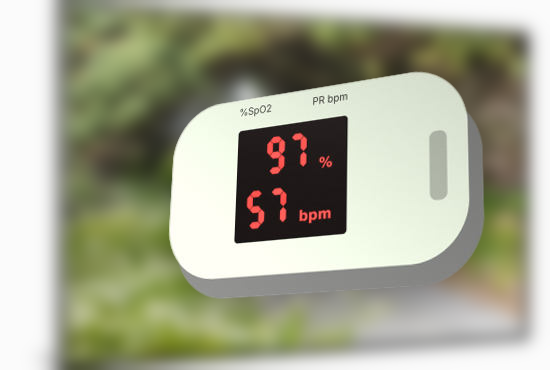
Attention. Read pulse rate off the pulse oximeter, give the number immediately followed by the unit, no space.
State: 57bpm
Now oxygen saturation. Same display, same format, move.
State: 97%
